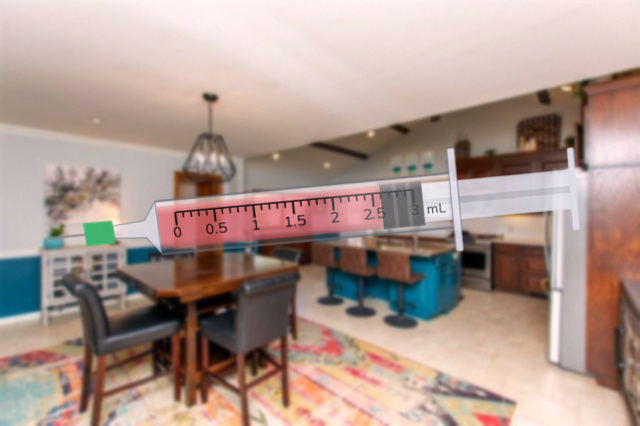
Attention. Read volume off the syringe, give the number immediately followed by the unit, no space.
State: 2.6mL
